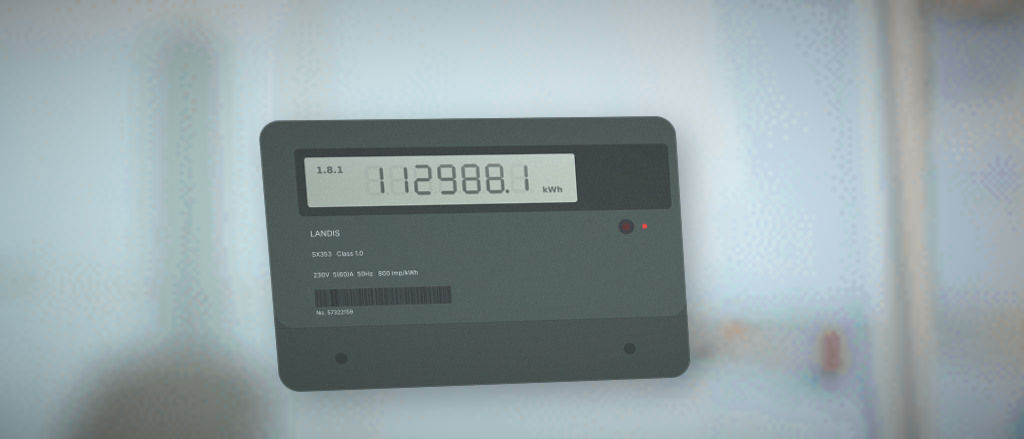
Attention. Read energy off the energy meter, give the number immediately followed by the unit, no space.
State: 112988.1kWh
